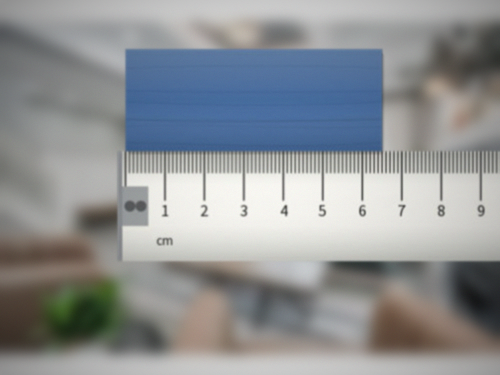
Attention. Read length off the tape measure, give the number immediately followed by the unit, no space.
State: 6.5cm
